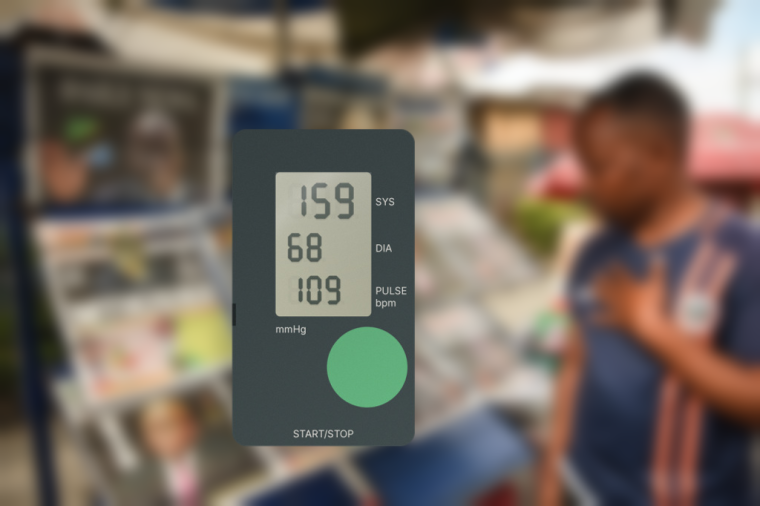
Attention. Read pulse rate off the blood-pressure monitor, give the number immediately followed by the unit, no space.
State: 109bpm
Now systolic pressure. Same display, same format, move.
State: 159mmHg
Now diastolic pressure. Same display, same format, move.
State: 68mmHg
